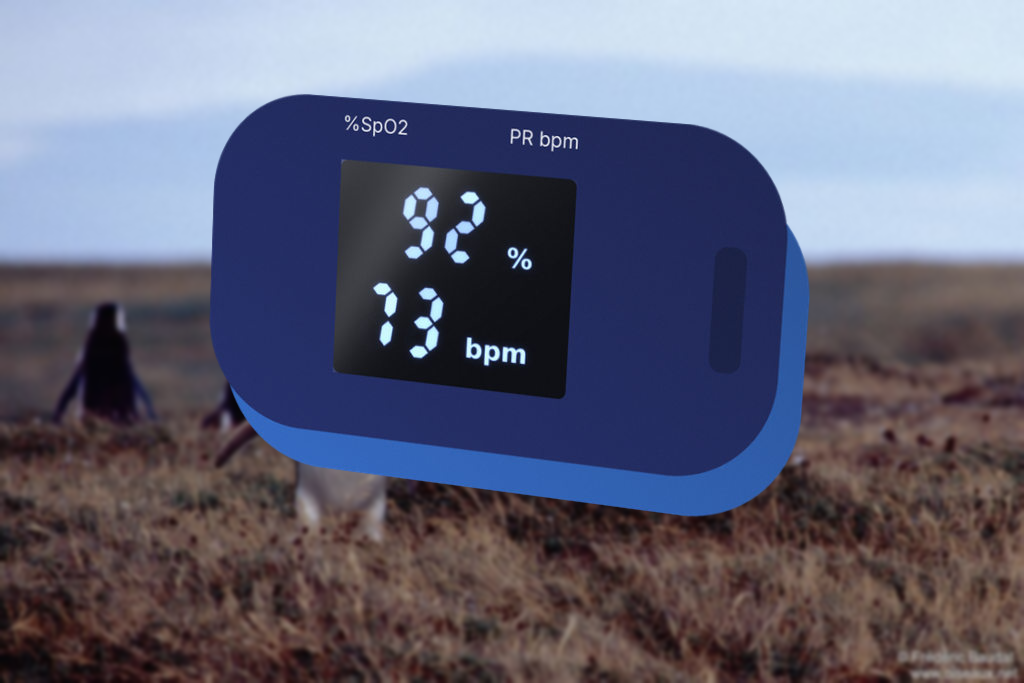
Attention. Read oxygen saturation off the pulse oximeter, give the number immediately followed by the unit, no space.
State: 92%
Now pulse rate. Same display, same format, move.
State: 73bpm
